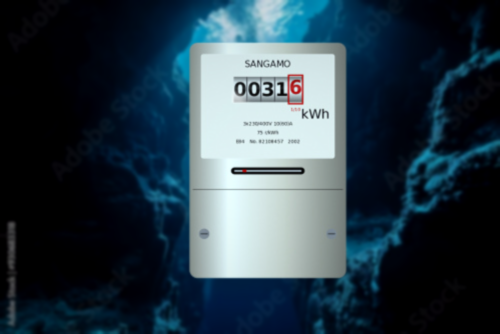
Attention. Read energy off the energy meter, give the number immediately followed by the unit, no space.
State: 31.6kWh
